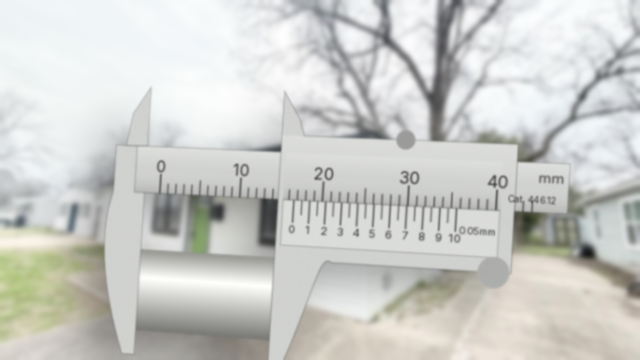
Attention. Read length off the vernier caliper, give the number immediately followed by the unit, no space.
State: 16.6mm
